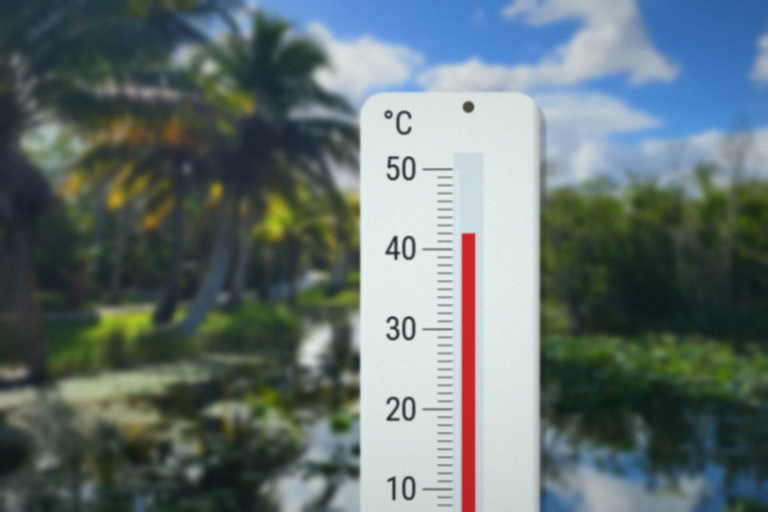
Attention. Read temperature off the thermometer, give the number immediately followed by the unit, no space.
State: 42°C
